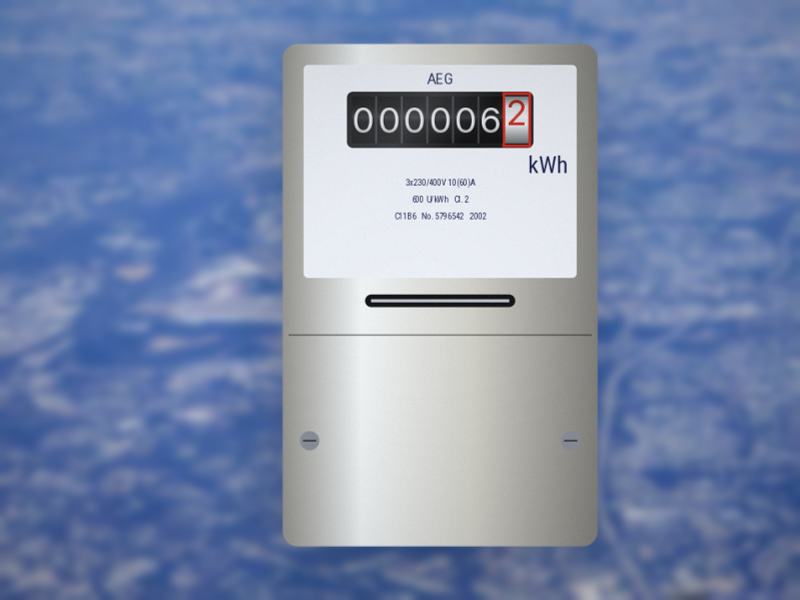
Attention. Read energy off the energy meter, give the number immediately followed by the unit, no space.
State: 6.2kWh
